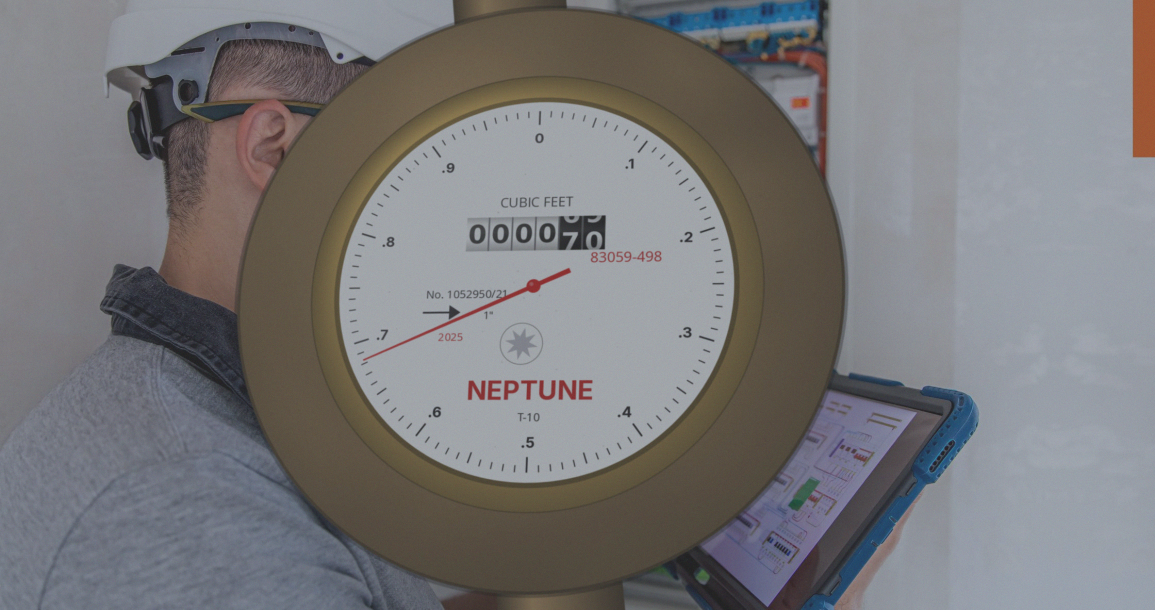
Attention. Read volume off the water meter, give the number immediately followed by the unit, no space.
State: 69.68ft³
